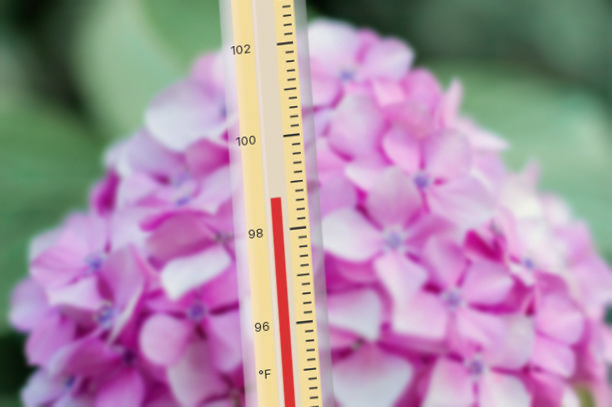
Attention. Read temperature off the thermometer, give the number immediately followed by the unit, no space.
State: 98.7°F
